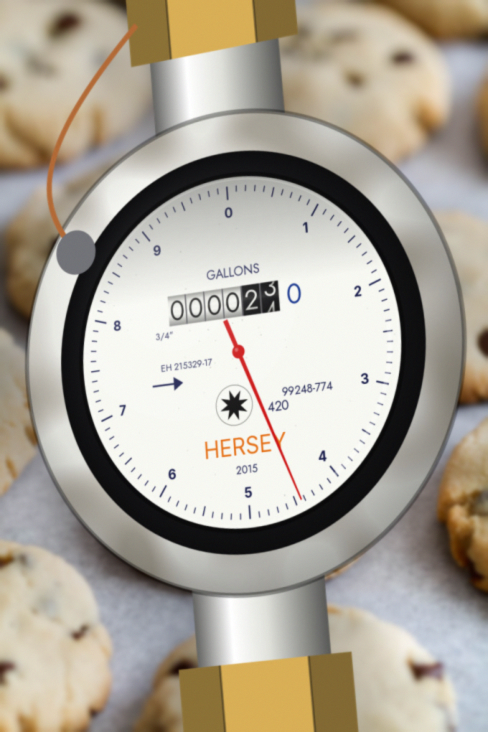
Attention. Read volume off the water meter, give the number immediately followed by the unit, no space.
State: 234.4gal
